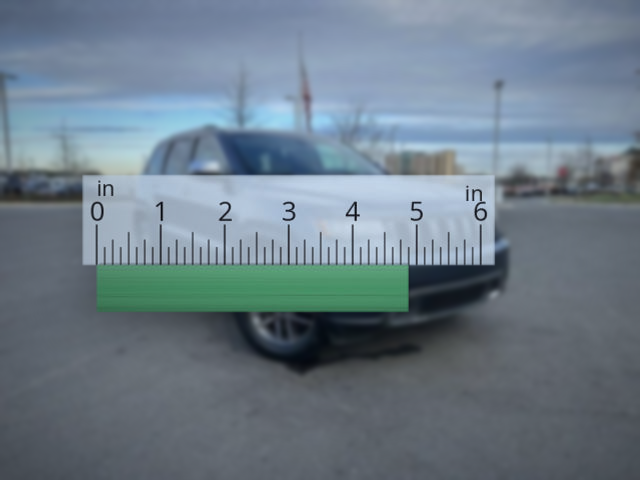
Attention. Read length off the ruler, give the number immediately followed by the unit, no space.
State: 4.875in
